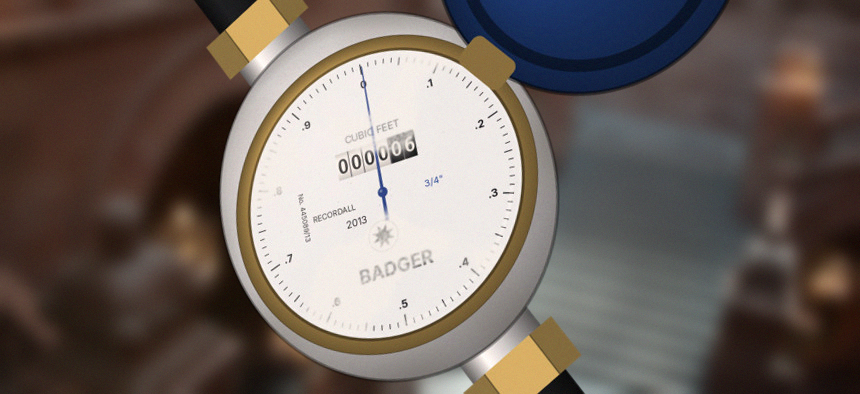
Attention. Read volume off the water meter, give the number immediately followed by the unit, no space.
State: 6.00ft³
